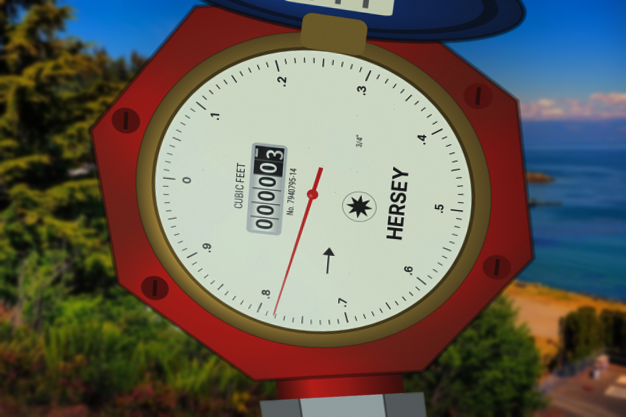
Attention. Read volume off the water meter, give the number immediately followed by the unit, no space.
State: 2.78ft³
